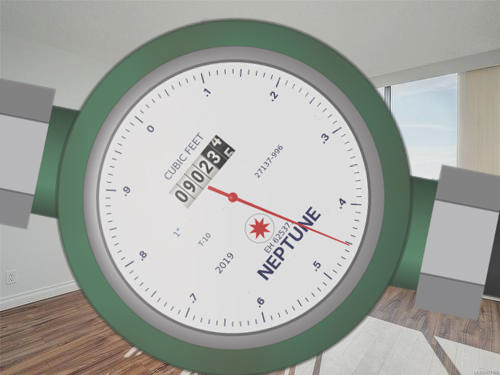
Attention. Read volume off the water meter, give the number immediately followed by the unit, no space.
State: 90234.45ft³
